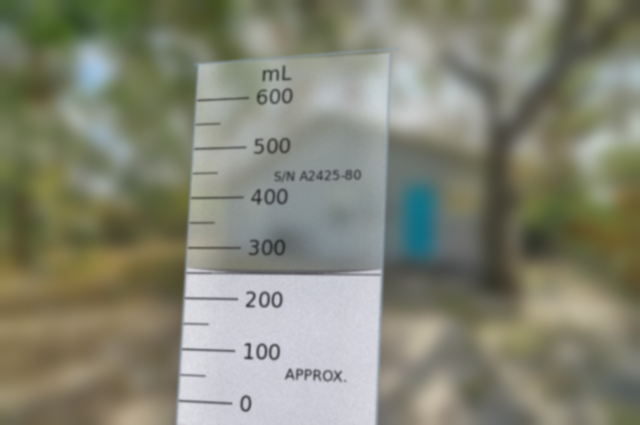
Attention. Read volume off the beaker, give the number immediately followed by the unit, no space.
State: 250mL
